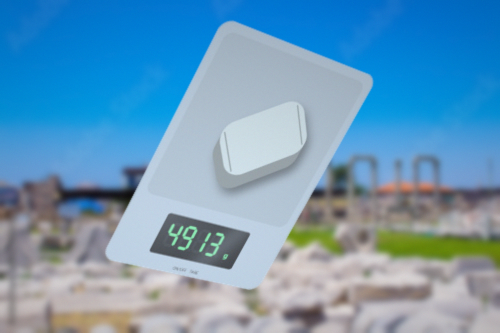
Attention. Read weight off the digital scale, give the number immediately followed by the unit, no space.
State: 4913g
